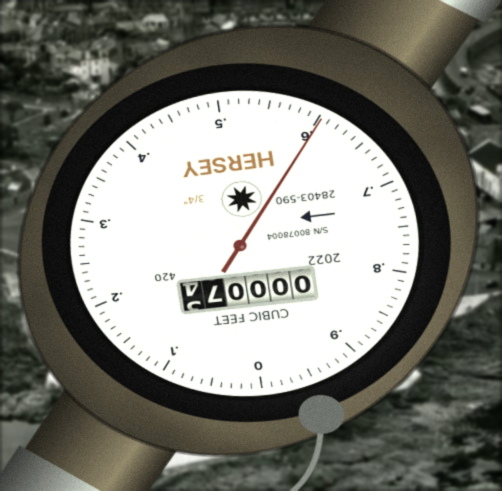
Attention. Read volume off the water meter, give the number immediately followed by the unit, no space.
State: 73.60ft³
